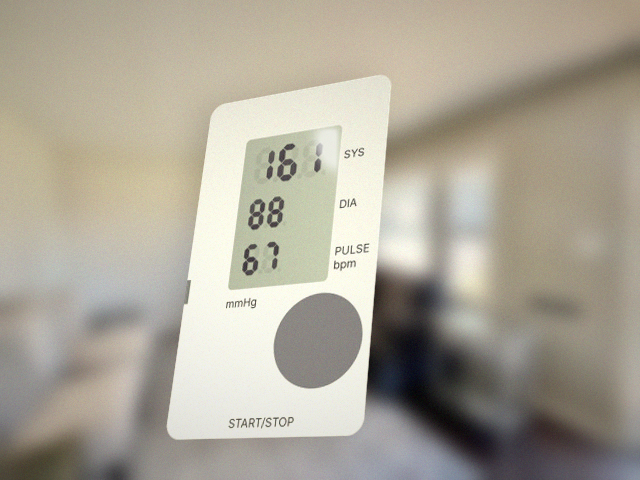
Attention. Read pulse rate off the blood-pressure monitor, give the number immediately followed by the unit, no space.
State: 67bpm
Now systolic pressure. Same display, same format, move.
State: 161mmHg
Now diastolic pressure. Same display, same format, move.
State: 88mmHg
